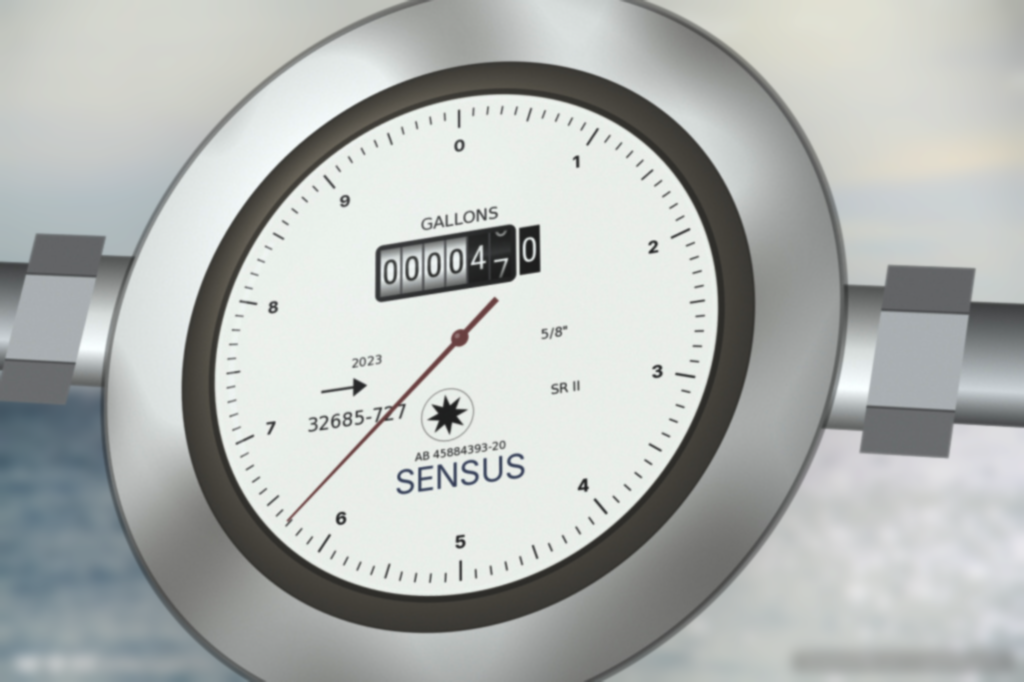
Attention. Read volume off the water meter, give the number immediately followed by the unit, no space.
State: 466.3gal
